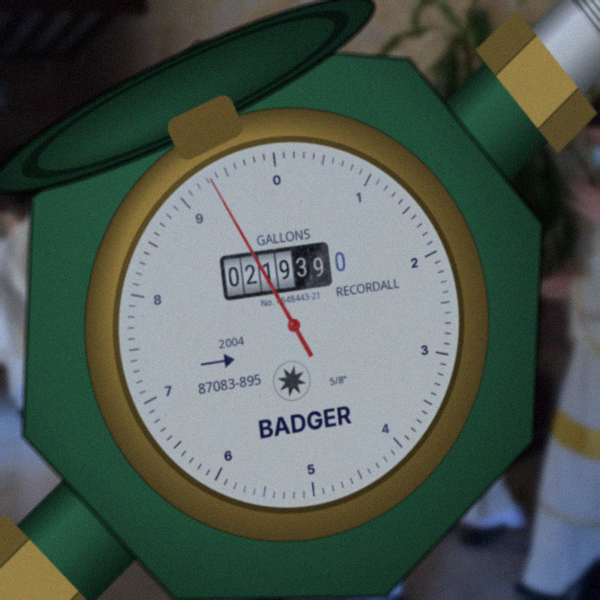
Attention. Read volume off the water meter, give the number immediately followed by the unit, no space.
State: 219389.3gal
